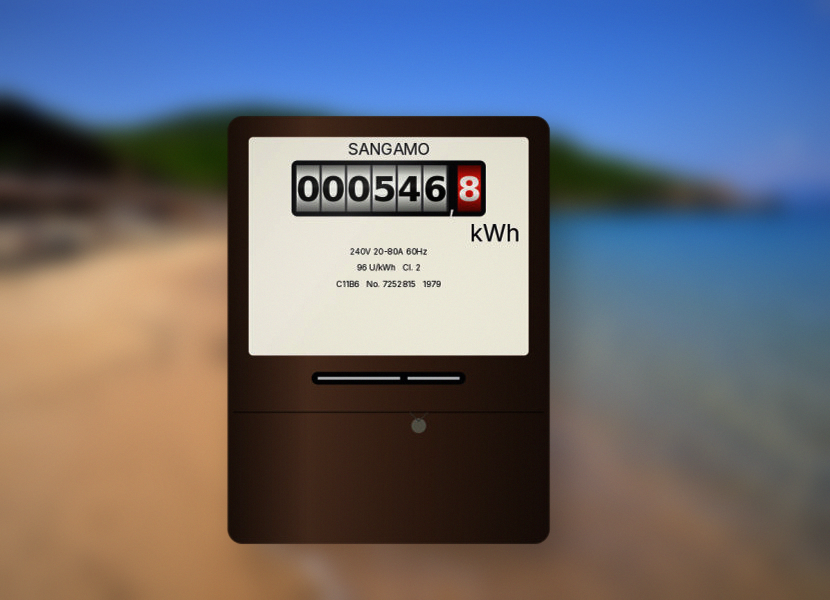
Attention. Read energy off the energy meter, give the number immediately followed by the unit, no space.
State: 546.8kWh
